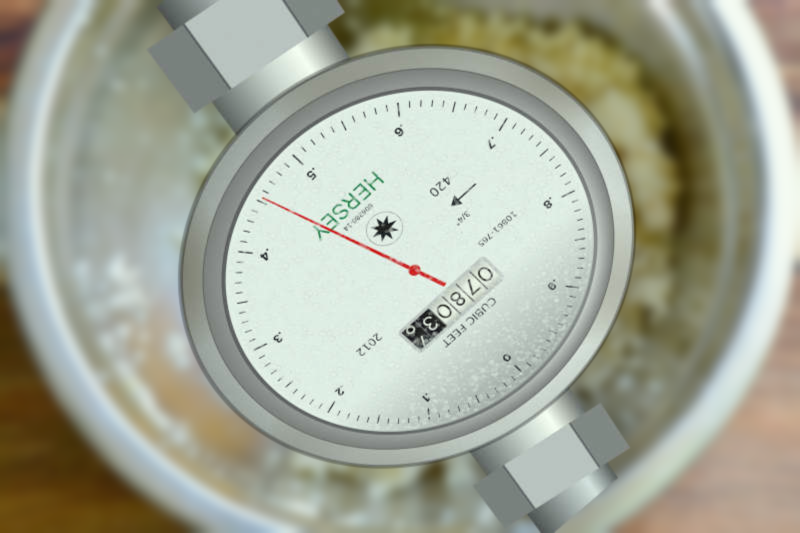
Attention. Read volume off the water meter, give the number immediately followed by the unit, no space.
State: 78037.45ft³
